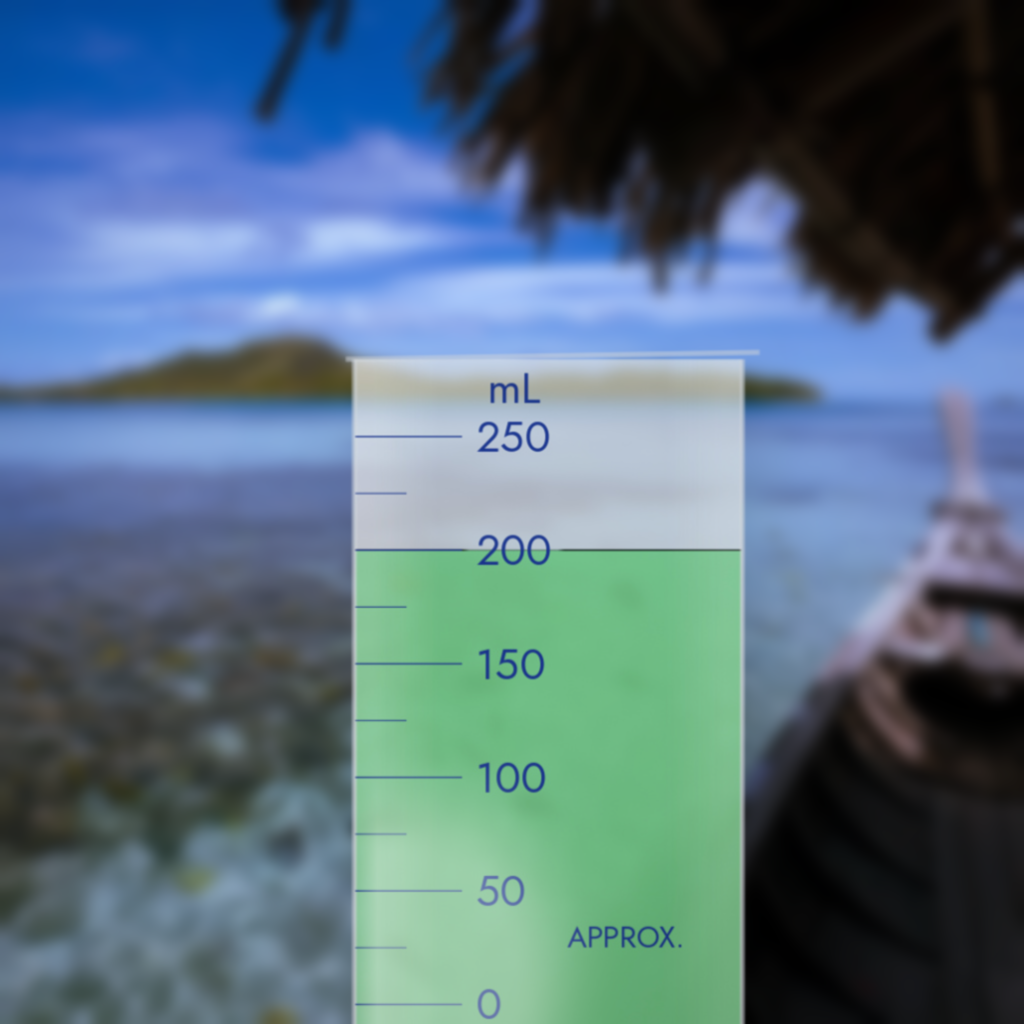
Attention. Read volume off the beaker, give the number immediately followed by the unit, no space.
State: 200mL
